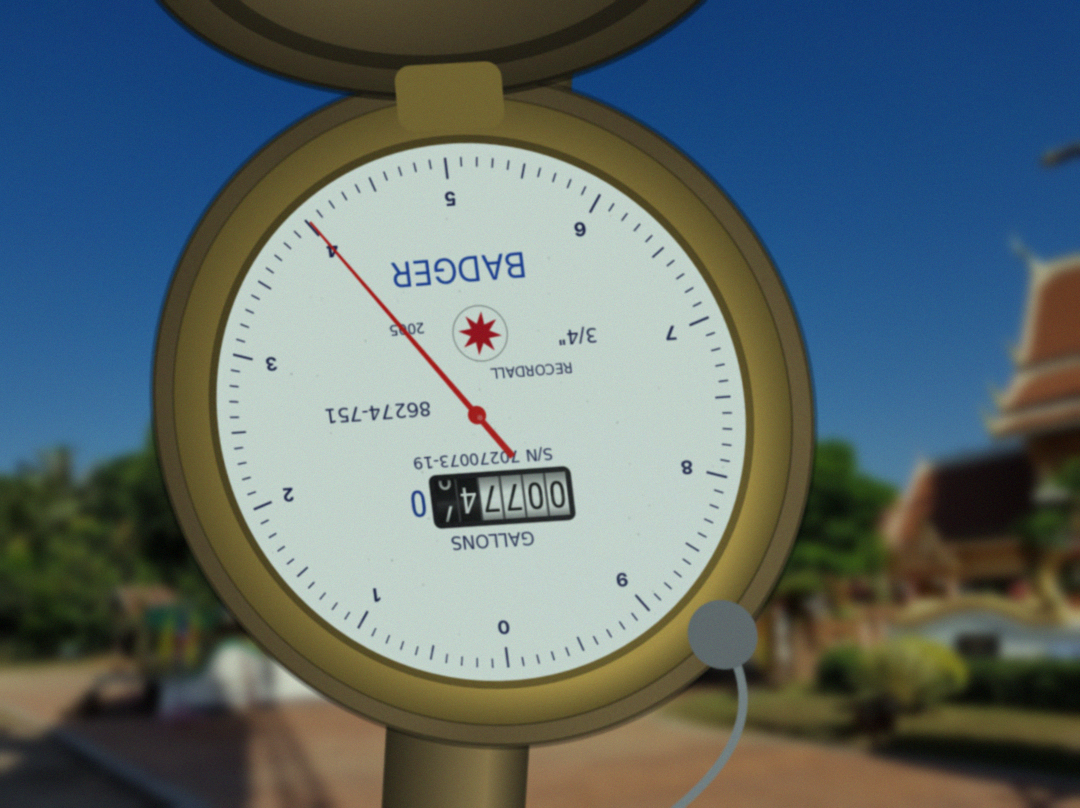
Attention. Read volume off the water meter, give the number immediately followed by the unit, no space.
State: 77474.0gal
